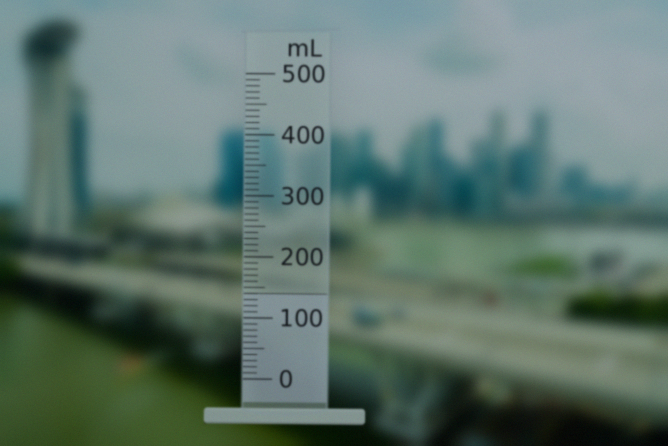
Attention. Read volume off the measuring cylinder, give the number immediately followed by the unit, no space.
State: 140mL
